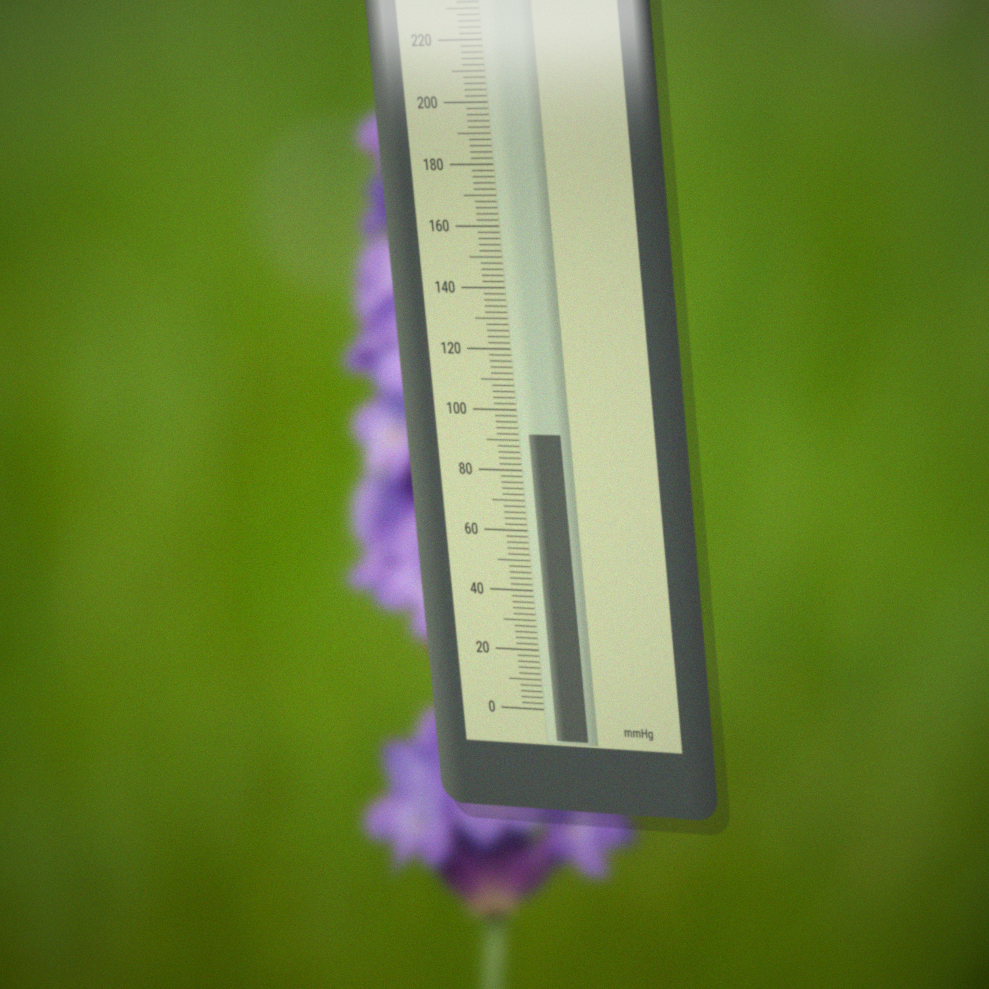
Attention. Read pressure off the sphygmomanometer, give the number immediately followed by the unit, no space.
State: 92mmHg
